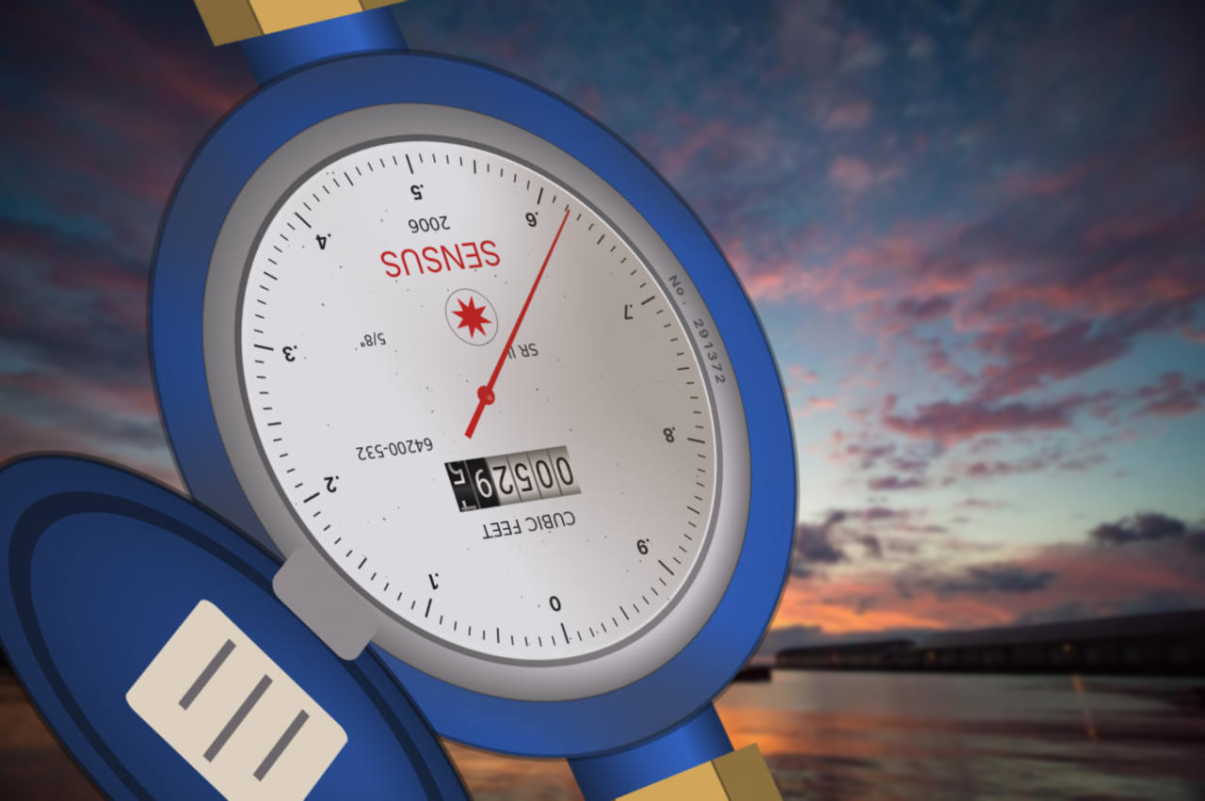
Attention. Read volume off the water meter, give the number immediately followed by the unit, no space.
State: 5294.62ft³
